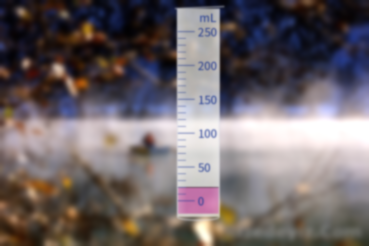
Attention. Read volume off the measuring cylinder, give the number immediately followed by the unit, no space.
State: 20mL
